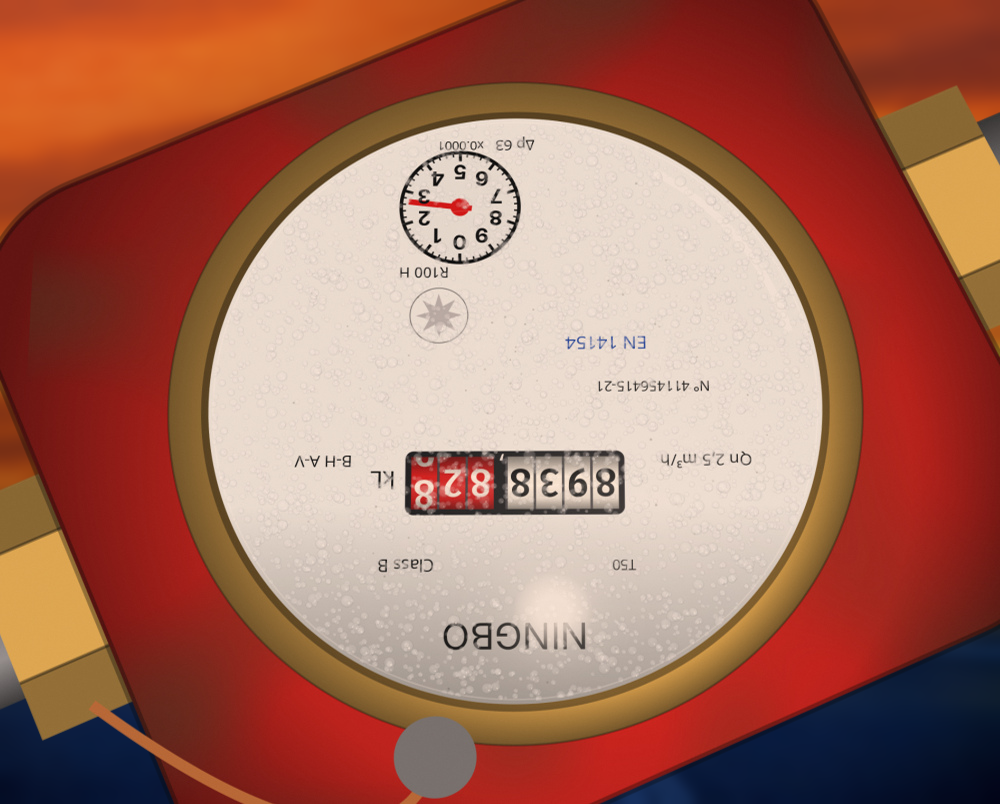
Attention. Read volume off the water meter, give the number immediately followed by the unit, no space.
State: 8938.8282kL
